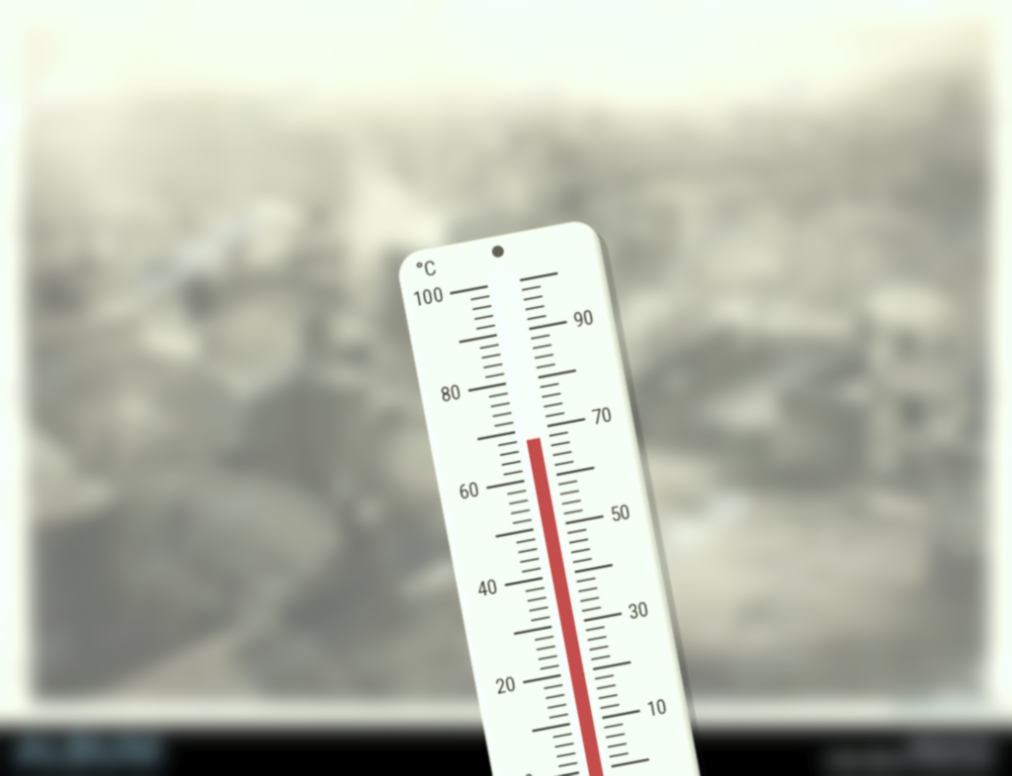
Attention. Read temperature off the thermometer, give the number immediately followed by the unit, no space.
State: 68°C
